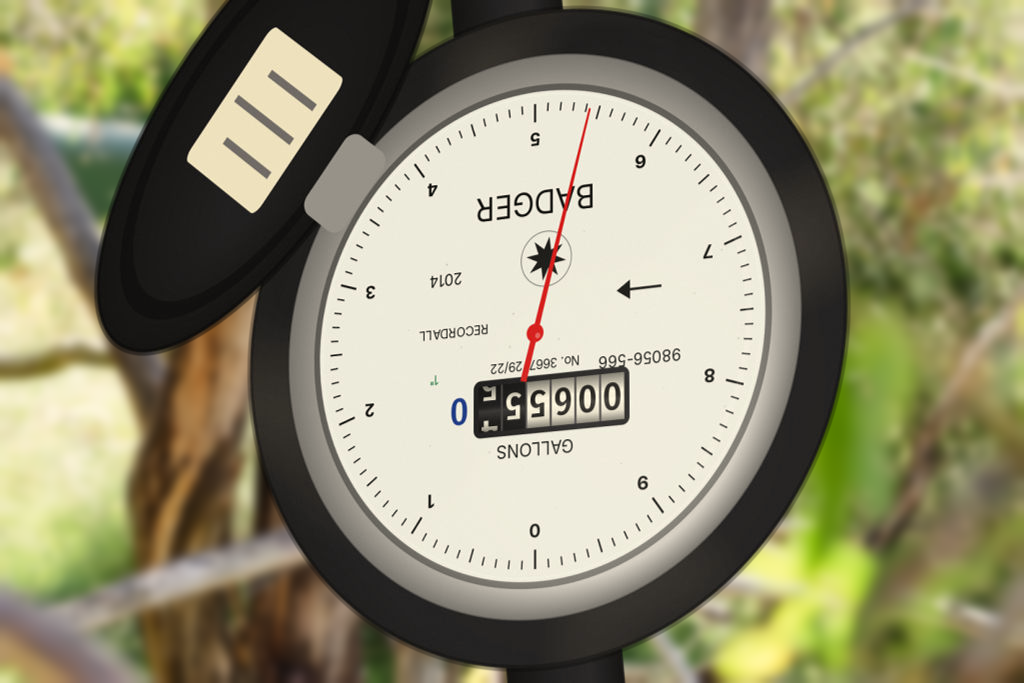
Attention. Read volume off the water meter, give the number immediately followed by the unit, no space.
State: 65545.4gal
